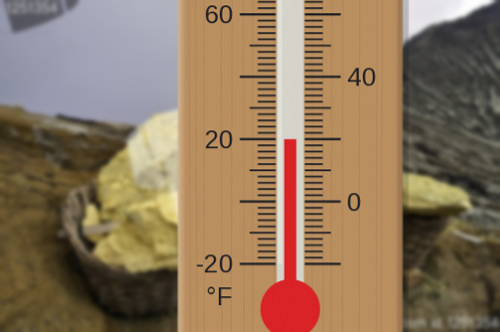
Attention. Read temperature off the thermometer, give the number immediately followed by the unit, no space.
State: 20°F
